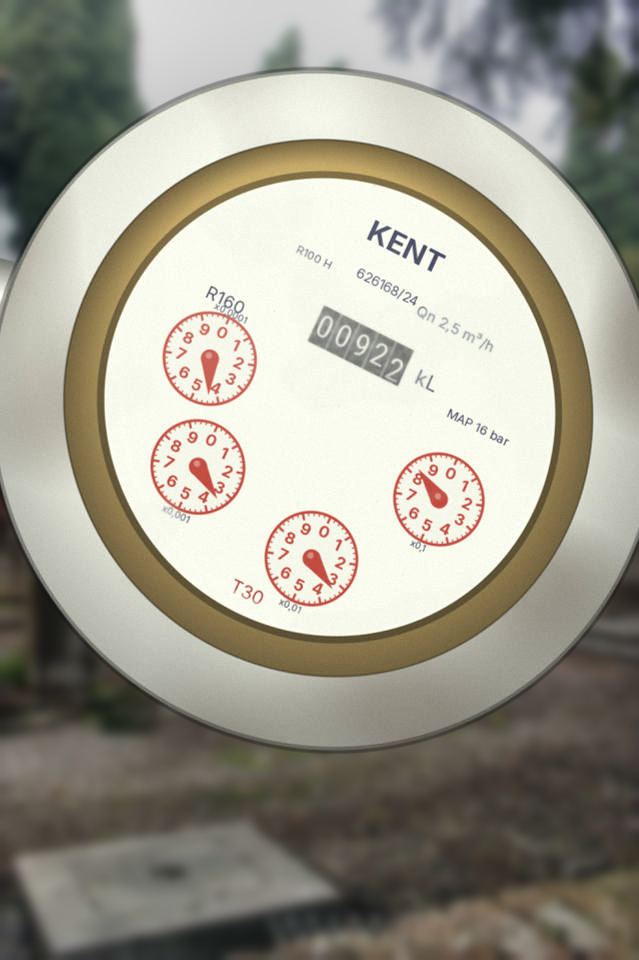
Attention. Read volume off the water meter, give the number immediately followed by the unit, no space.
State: 921.8334kL
